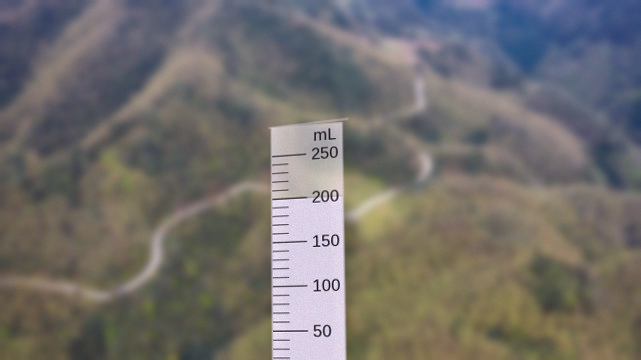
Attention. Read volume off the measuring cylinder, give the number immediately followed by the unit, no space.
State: 200mL
